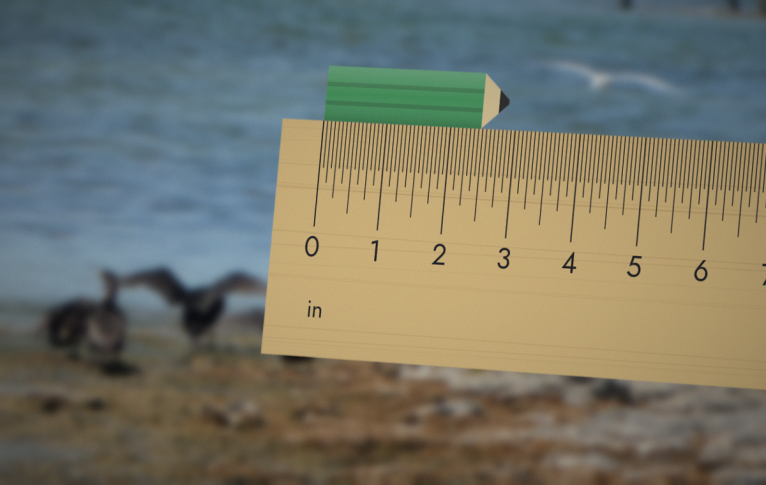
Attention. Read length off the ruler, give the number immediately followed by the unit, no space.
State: 2.875in
